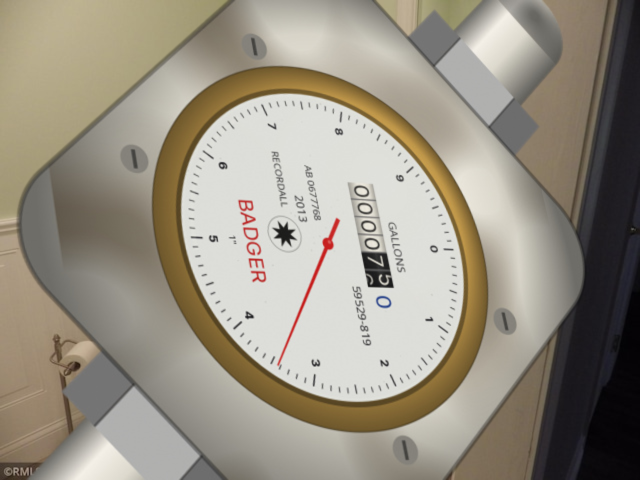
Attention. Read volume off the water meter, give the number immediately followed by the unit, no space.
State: 753.4gal
